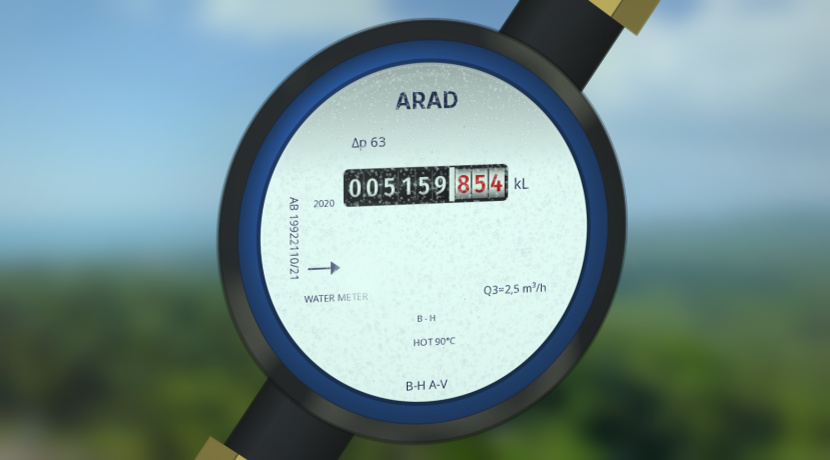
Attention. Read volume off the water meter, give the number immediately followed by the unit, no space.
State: 5159.854kL
